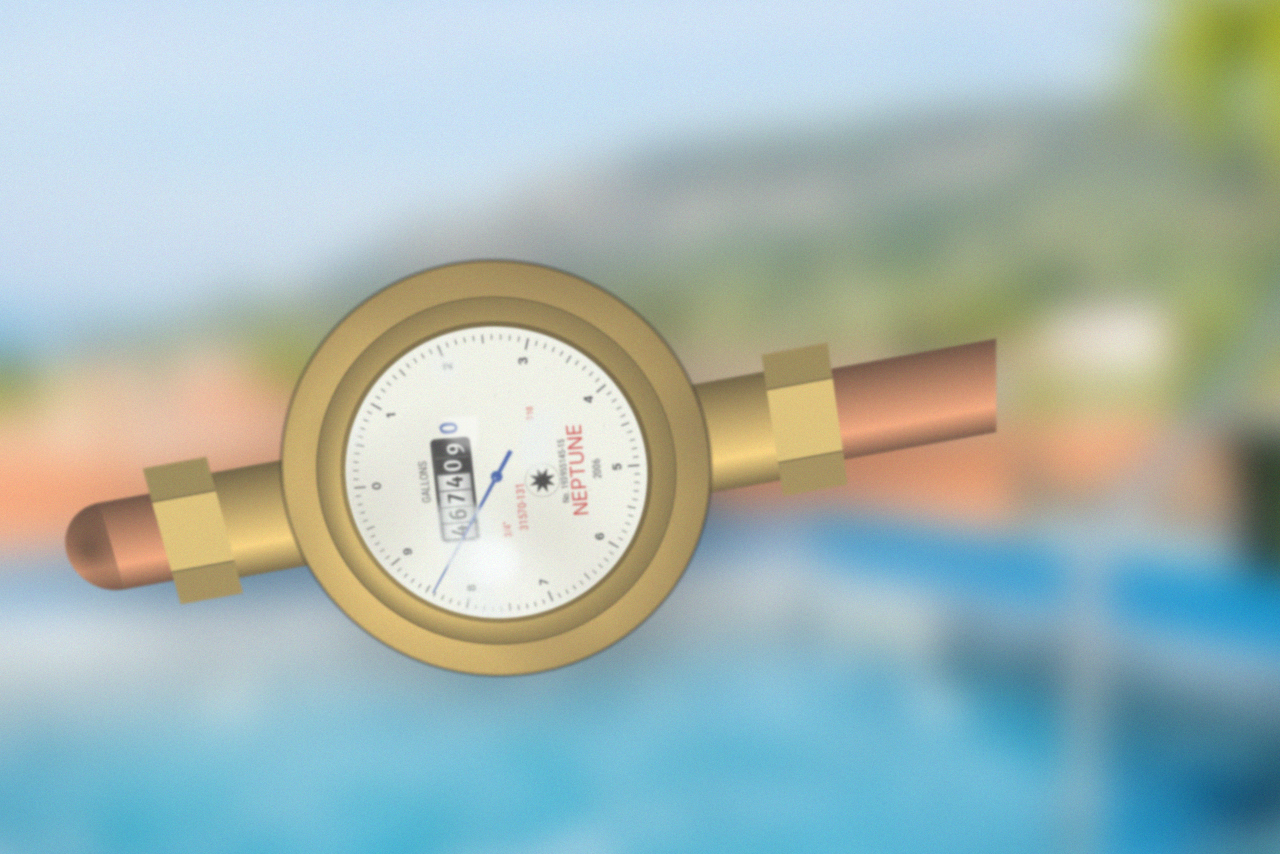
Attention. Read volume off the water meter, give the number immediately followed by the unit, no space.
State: 4674088.4gal
